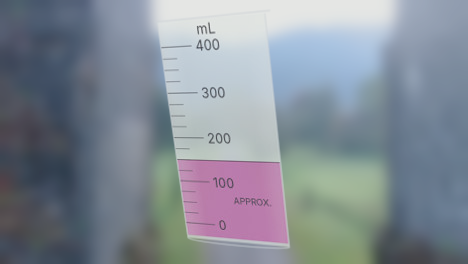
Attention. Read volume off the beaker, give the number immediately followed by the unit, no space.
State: 150mL
